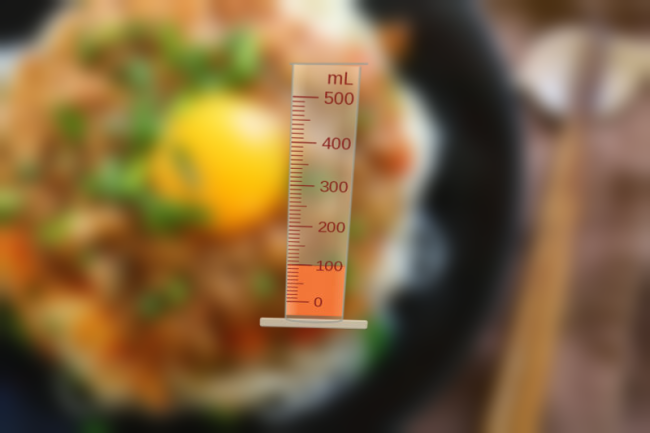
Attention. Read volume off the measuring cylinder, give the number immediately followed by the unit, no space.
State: 100mL
